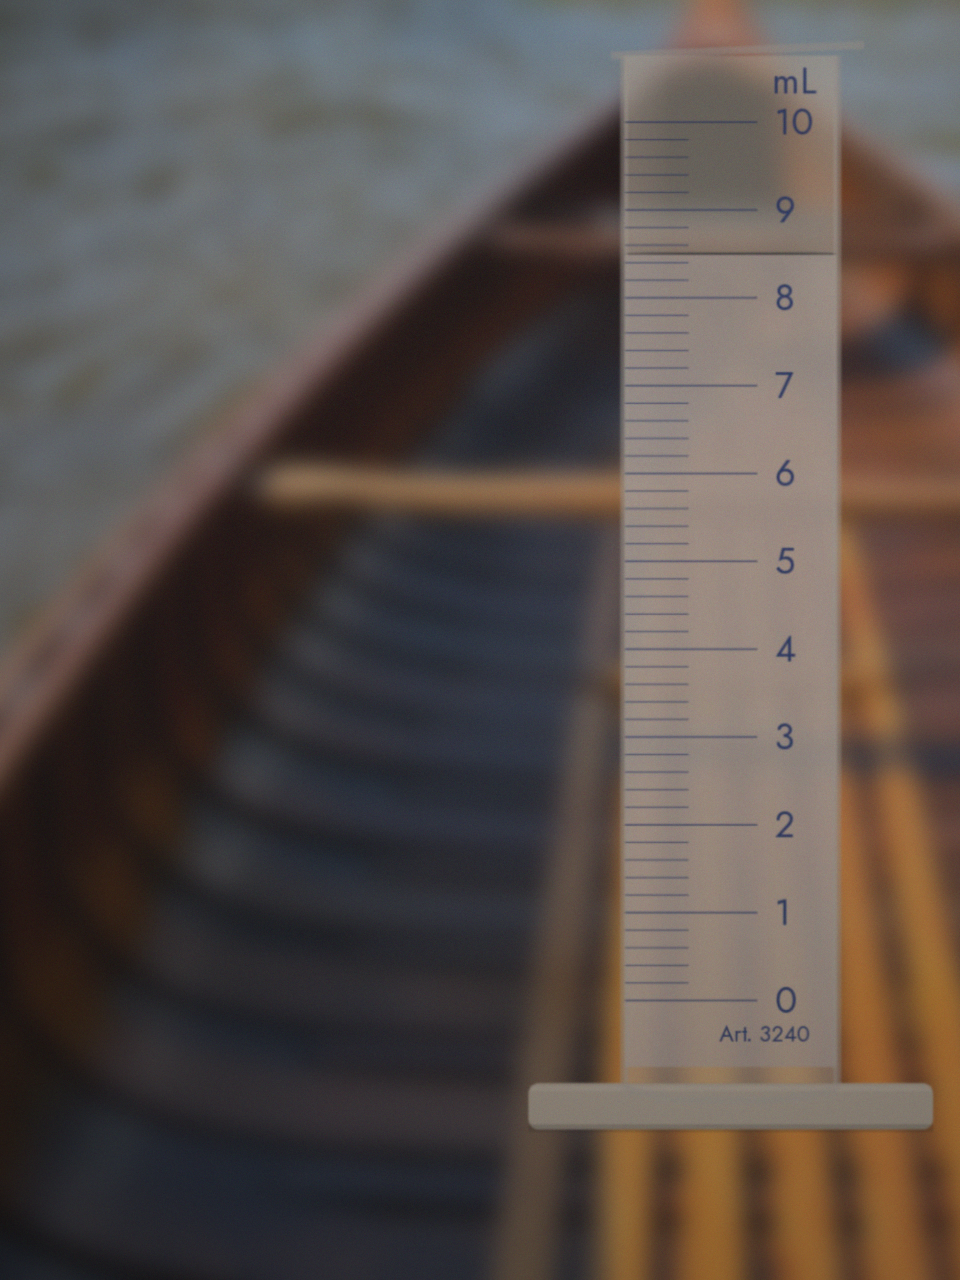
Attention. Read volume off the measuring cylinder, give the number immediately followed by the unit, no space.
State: 8.5mL
